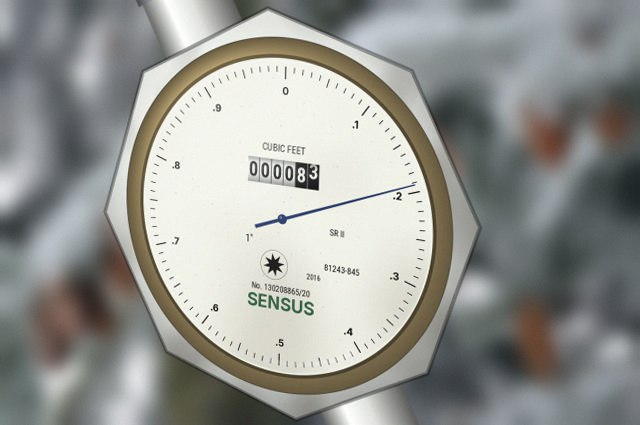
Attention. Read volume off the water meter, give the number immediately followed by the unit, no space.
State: 83.19ft³
